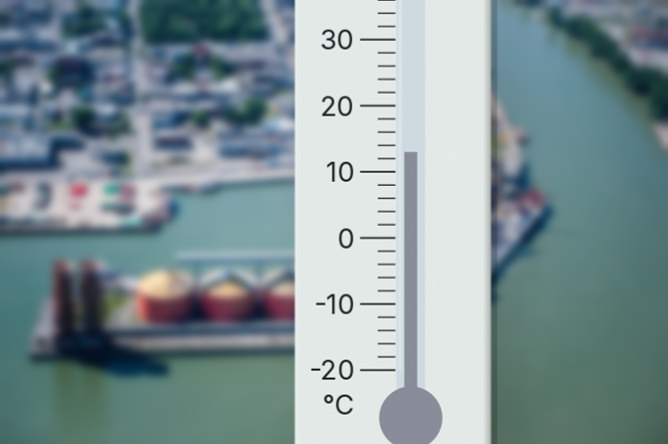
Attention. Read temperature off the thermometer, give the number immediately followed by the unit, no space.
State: 13°C
